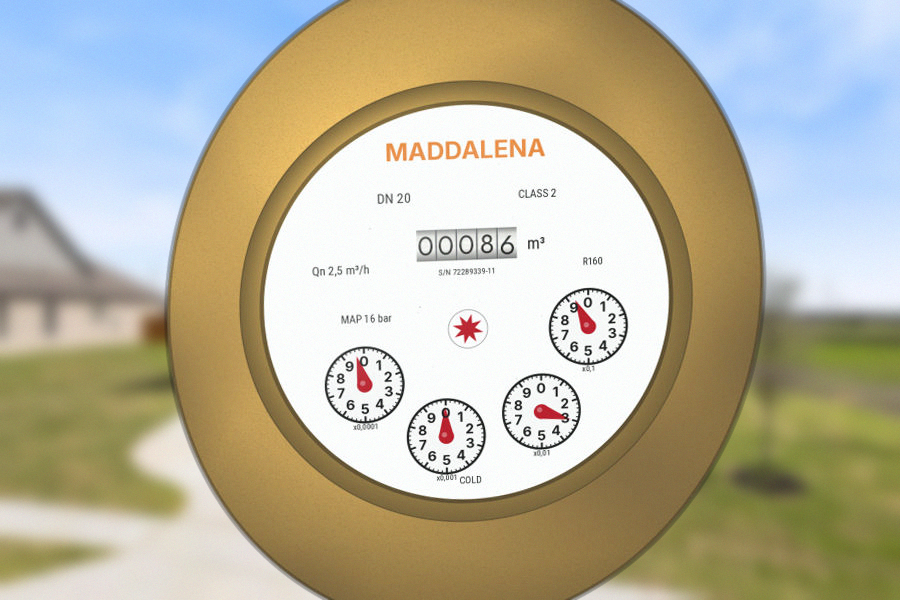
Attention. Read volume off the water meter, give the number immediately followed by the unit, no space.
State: 85.9299m³
